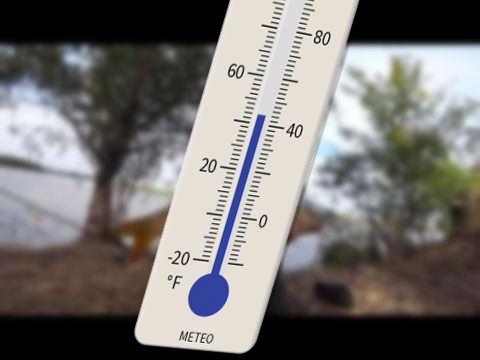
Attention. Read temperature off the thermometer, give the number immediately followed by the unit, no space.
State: 44°F
